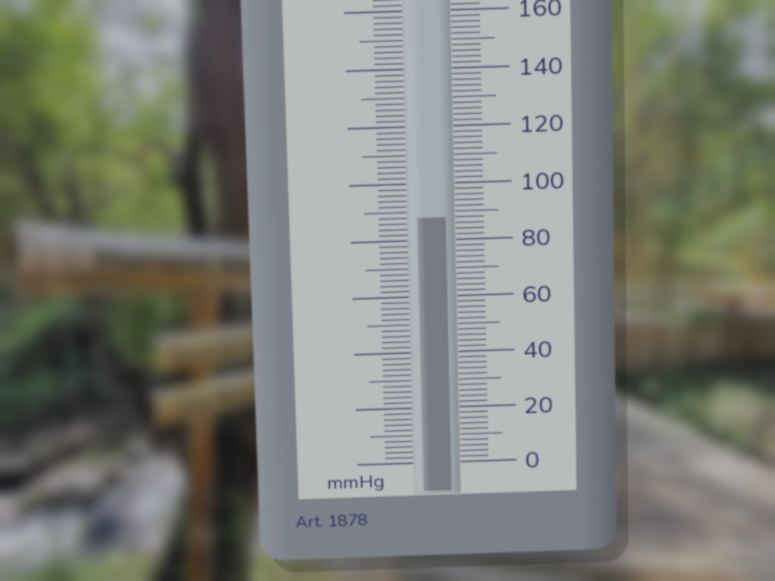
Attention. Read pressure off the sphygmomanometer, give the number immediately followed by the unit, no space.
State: 88mmHg
